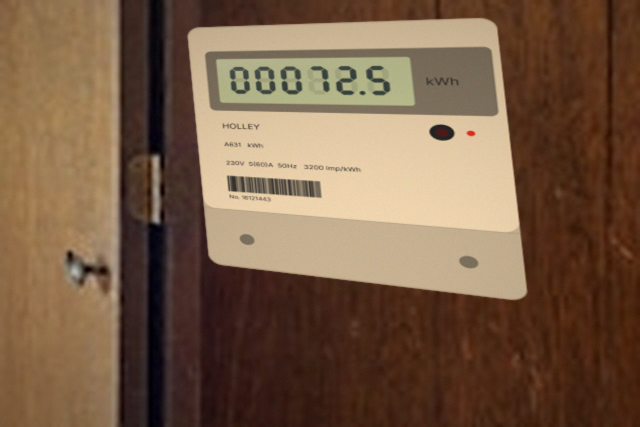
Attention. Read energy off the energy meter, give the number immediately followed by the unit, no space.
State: 72.5kWh
